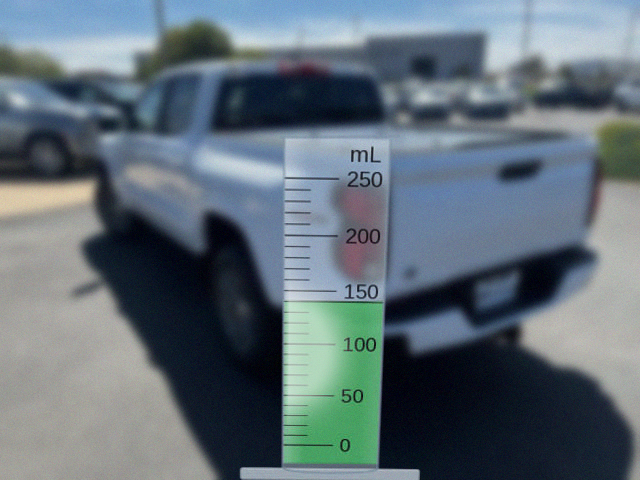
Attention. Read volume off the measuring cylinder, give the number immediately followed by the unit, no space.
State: 140mL
